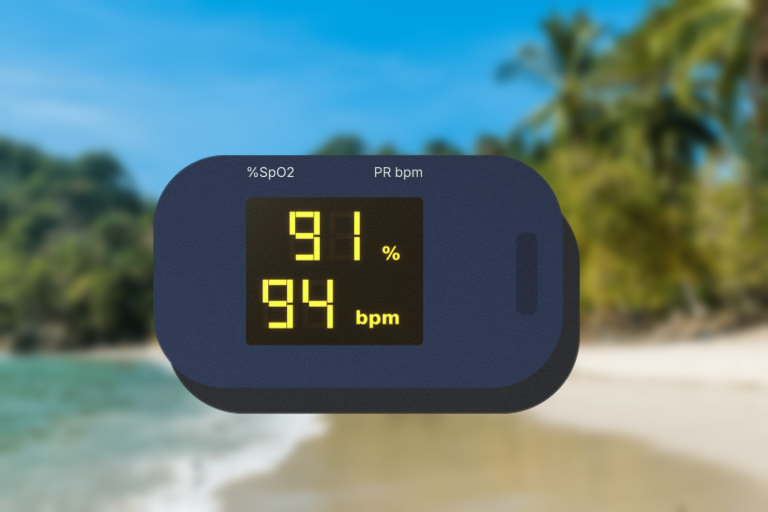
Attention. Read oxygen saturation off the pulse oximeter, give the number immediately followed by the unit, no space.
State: 91%
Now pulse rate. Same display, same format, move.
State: 94bpm
